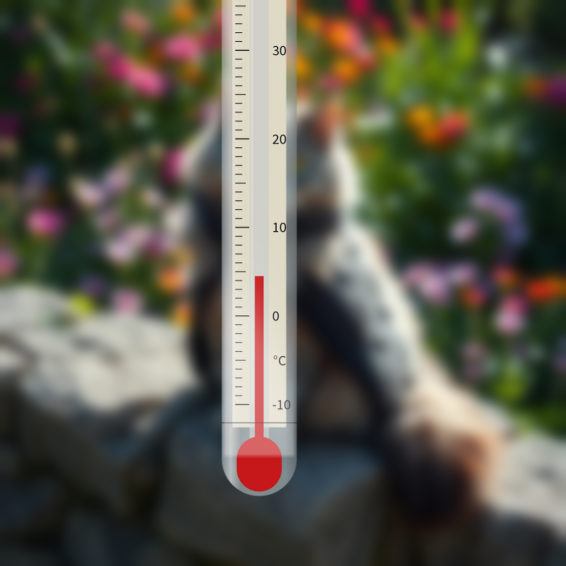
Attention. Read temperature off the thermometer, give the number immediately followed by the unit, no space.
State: 4.5°C
